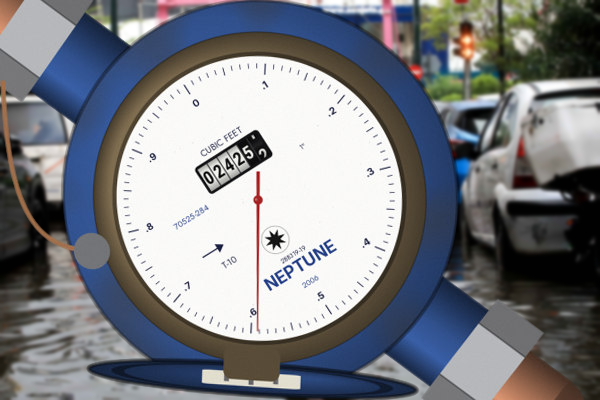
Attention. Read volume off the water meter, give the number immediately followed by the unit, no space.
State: 24251.59ft³
